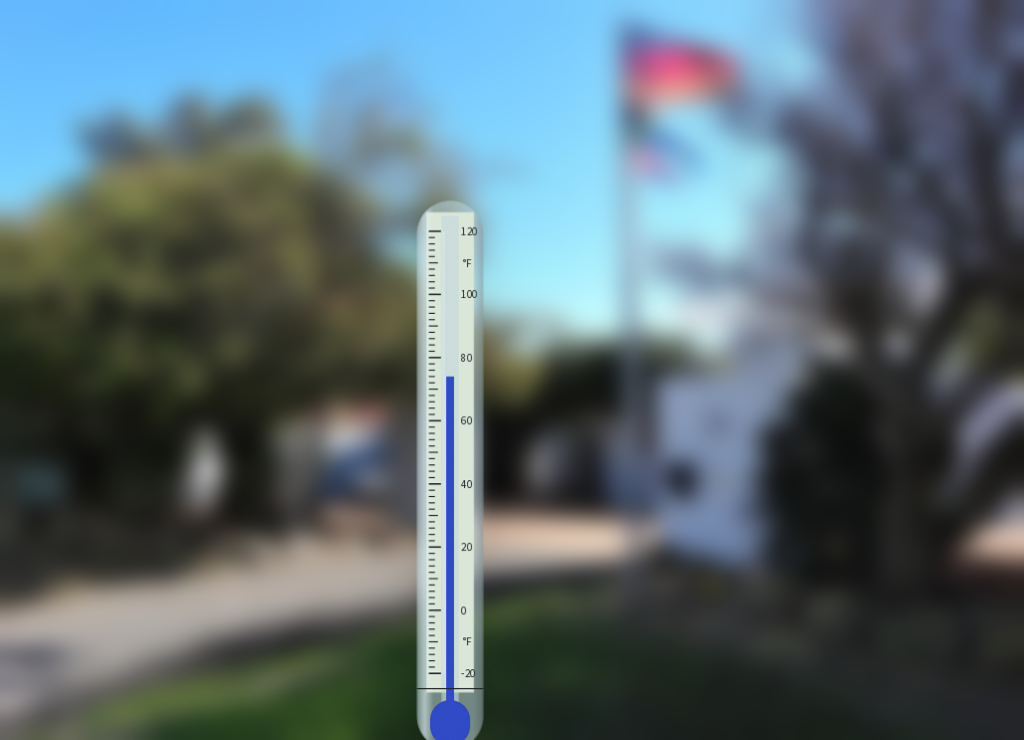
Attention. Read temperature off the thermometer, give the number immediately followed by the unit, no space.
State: 74°F
